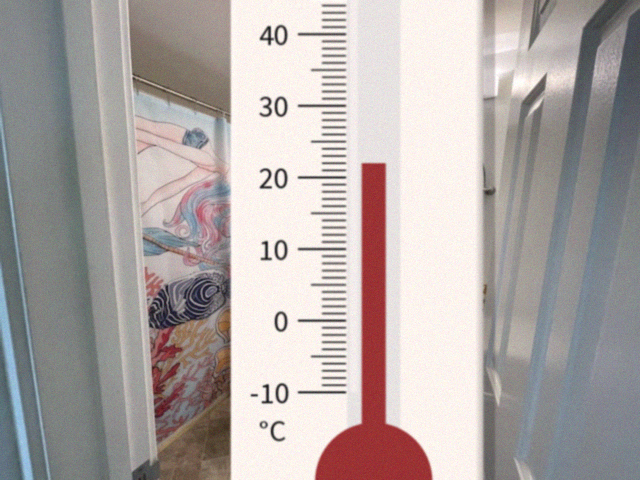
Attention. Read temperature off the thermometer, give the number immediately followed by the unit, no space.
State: 22°C
